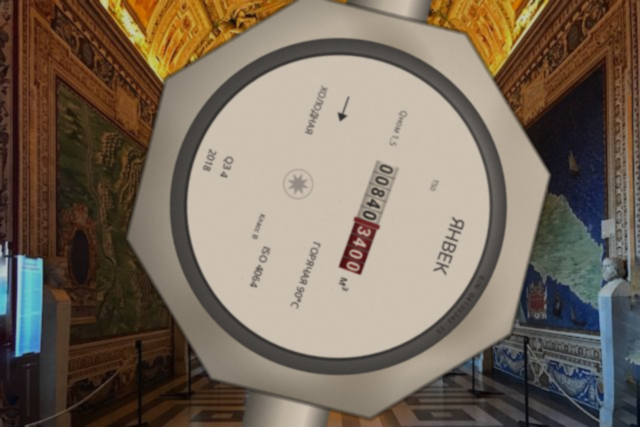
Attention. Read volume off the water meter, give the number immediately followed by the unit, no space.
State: 840.3400m³
